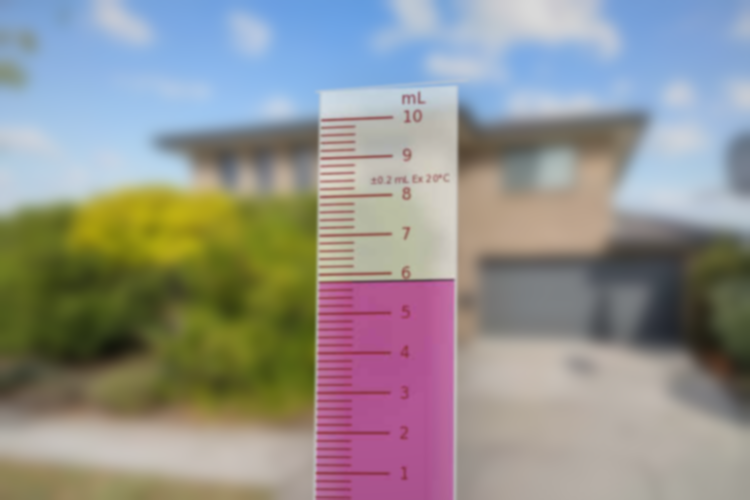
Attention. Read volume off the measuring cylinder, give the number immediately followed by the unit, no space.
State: 5.8mL
